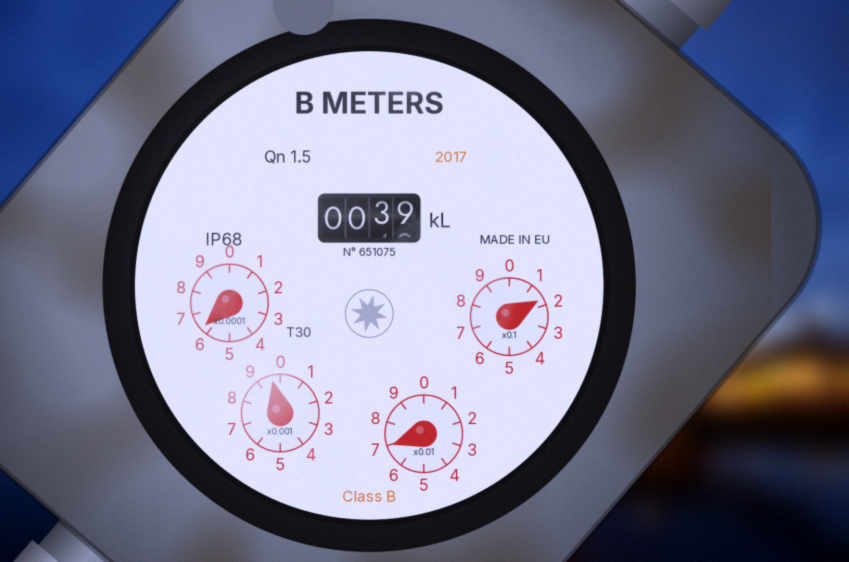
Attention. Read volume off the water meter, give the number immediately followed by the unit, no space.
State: 39.1696kL
